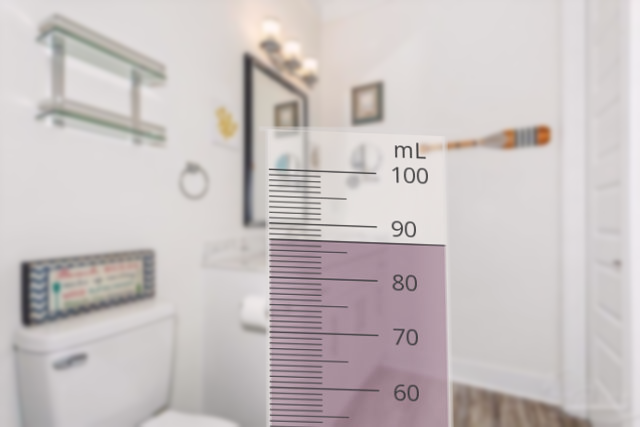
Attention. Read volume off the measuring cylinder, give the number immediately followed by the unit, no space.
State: 87mL
